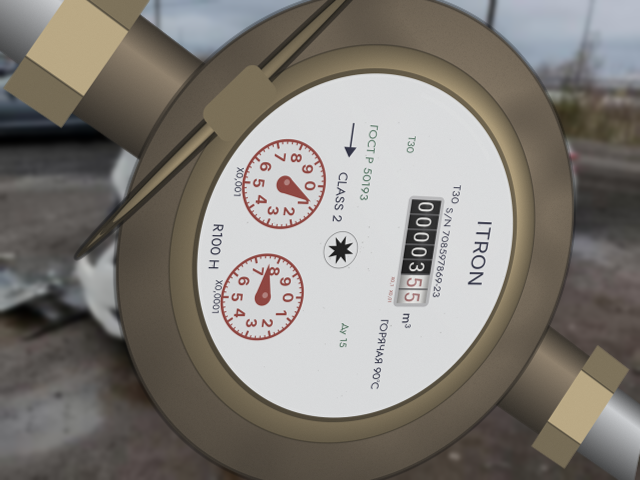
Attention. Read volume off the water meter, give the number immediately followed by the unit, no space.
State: 3.5507m³
